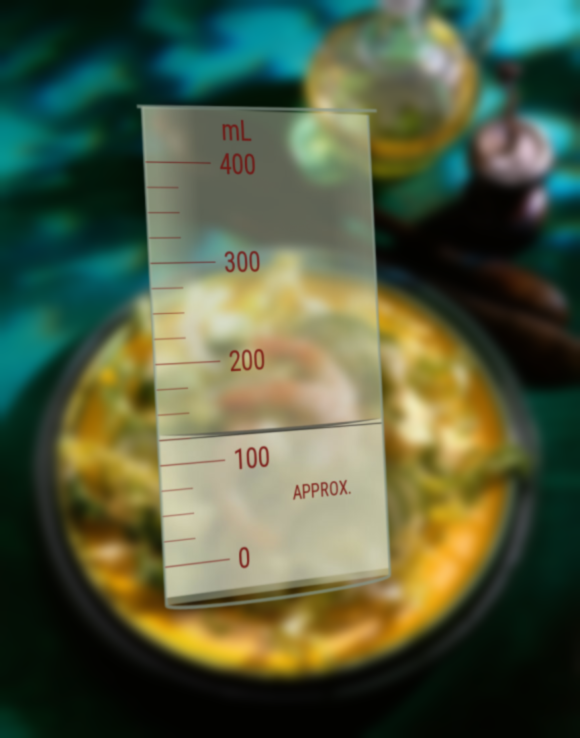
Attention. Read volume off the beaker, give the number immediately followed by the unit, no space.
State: 125mL
